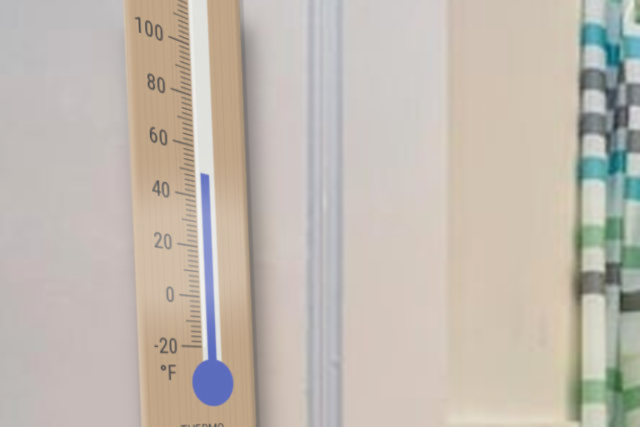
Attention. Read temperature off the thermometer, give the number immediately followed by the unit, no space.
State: 50°F
